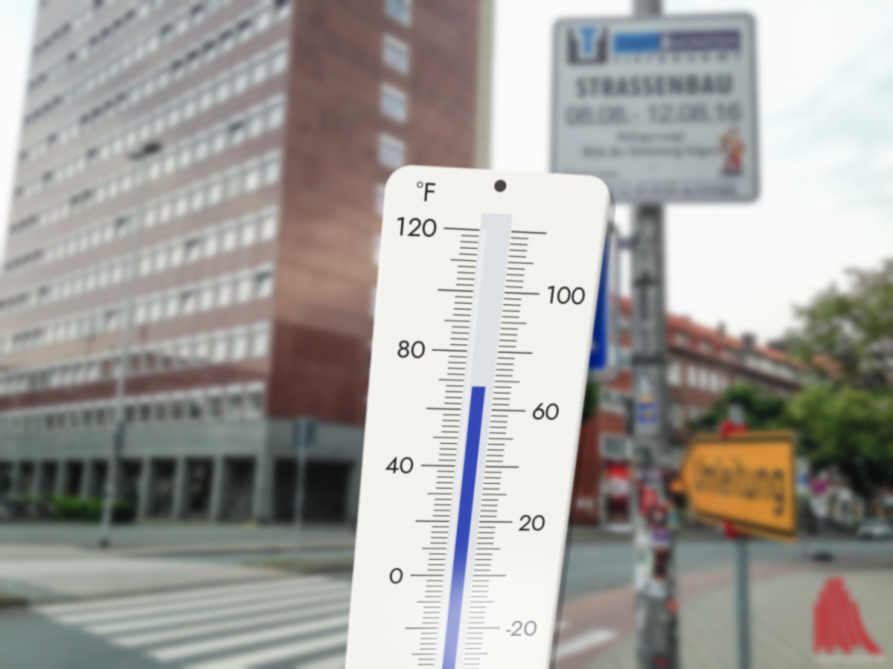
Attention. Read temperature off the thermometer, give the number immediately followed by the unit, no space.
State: 68°F
